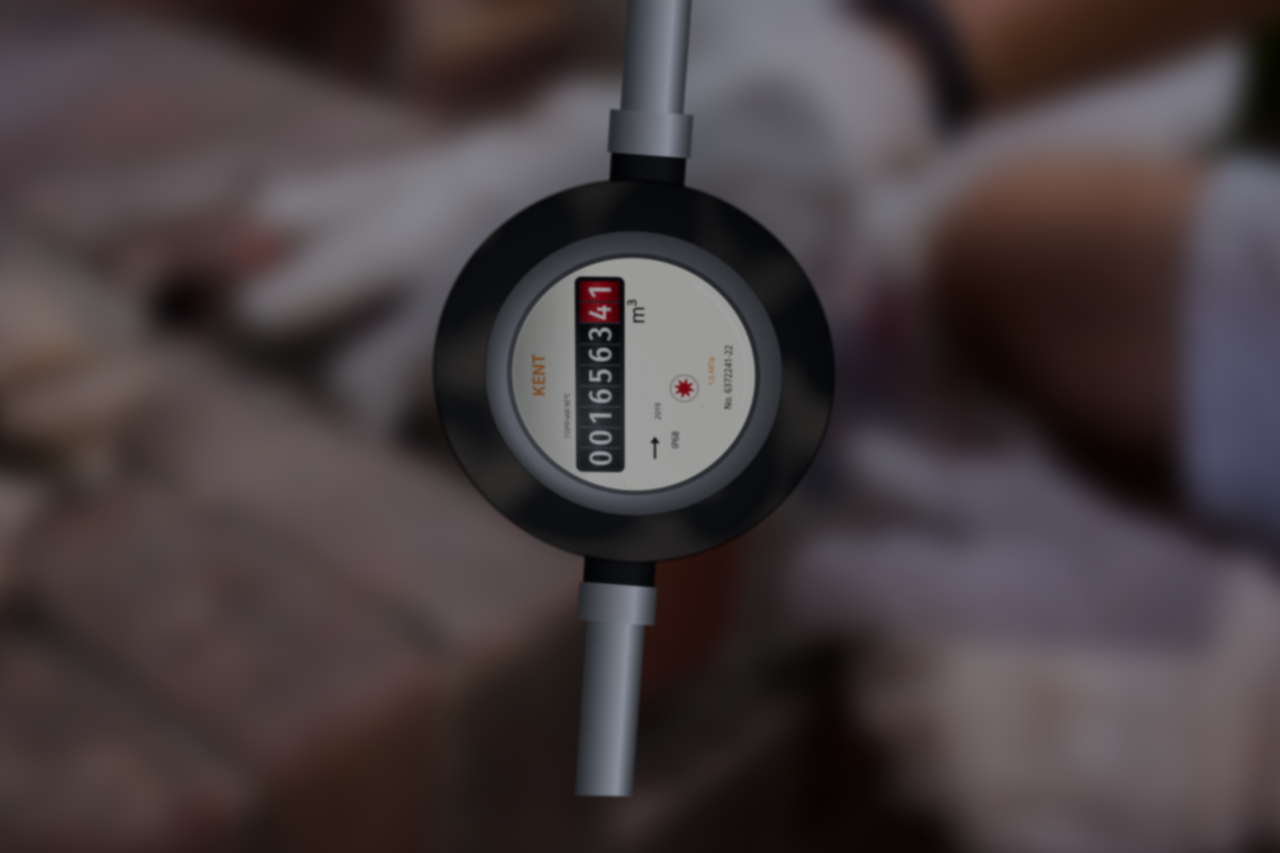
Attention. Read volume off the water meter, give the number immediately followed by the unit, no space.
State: 16563.41m³
